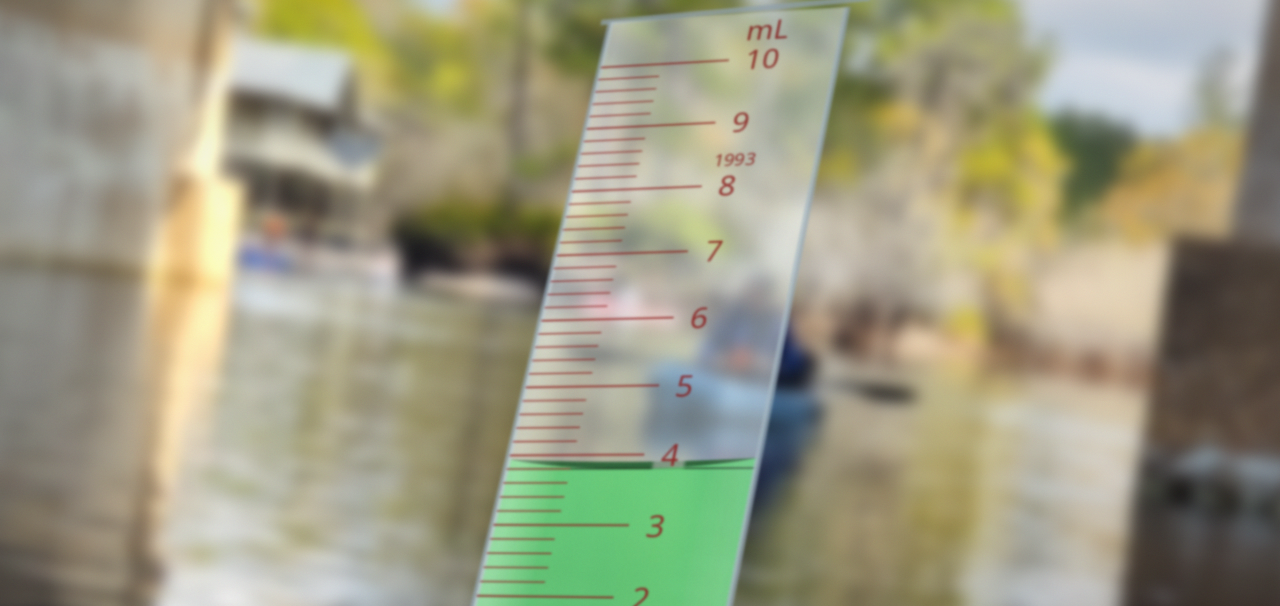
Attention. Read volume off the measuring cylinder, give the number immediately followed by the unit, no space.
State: 3.8mL
